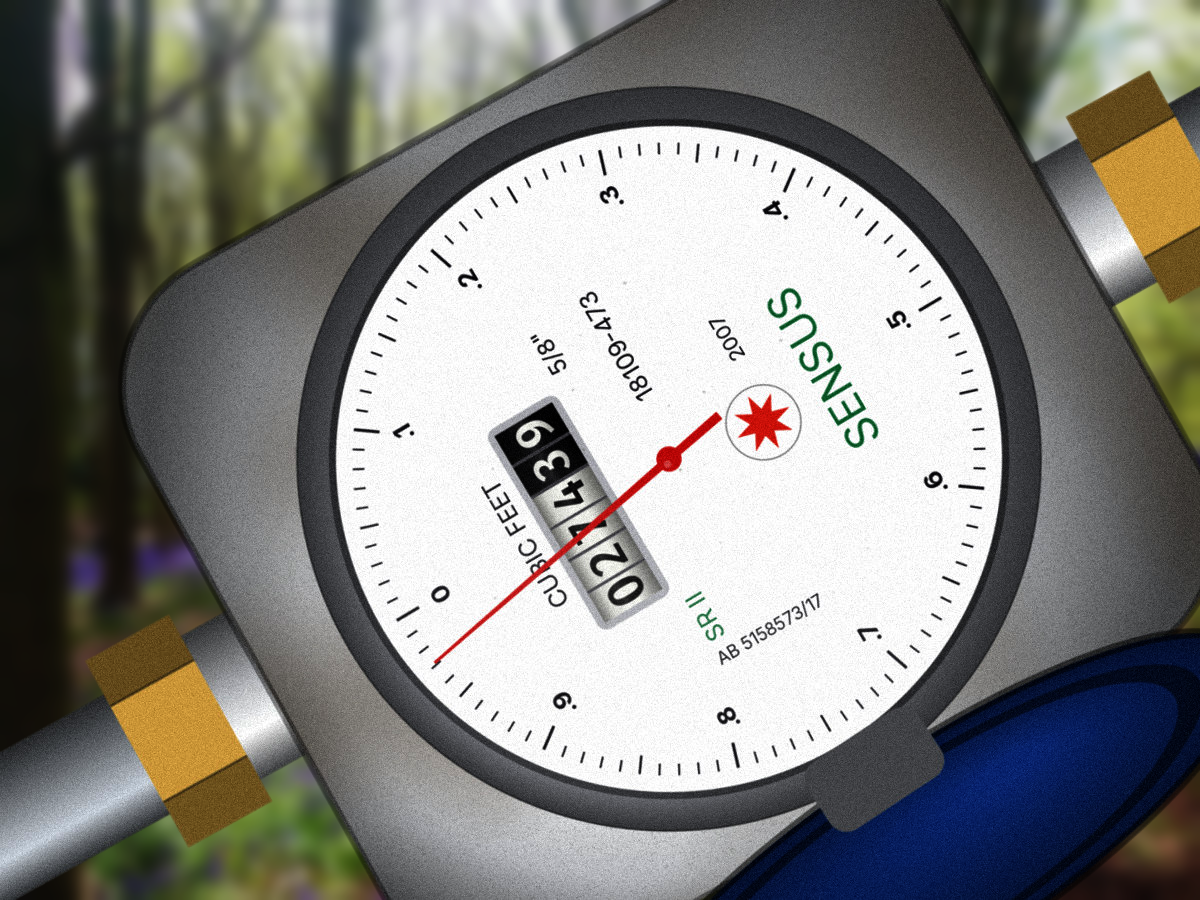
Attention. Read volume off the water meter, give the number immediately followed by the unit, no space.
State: 27438.97ft³
